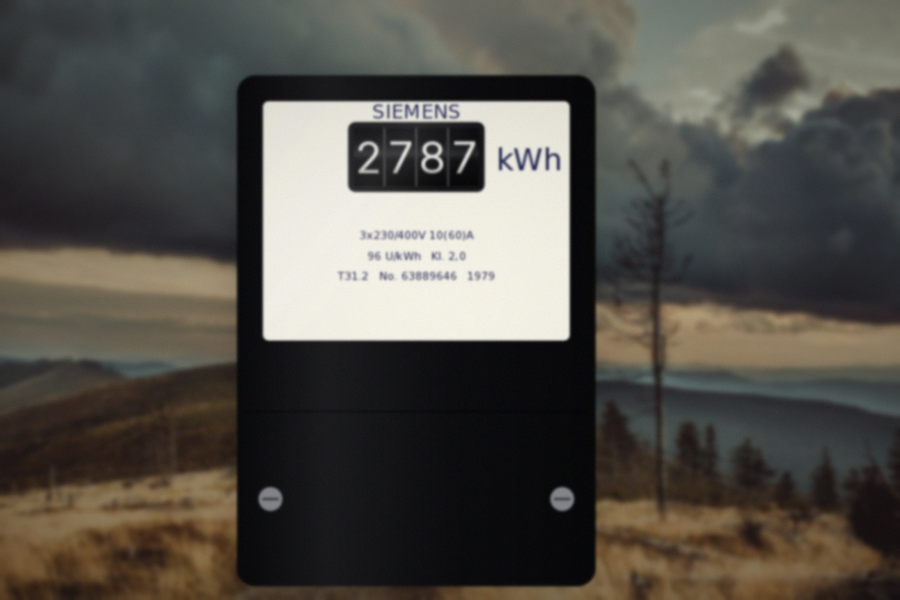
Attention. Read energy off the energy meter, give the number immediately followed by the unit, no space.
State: 2787kWh
